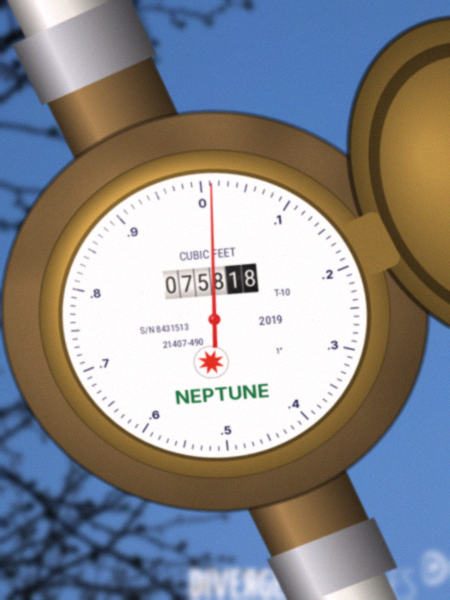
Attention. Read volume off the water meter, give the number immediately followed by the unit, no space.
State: 75818.01ft³
